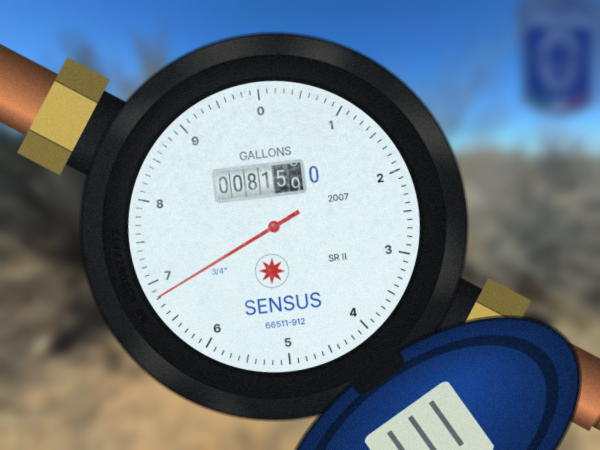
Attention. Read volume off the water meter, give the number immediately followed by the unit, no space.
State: 81586.8gal
